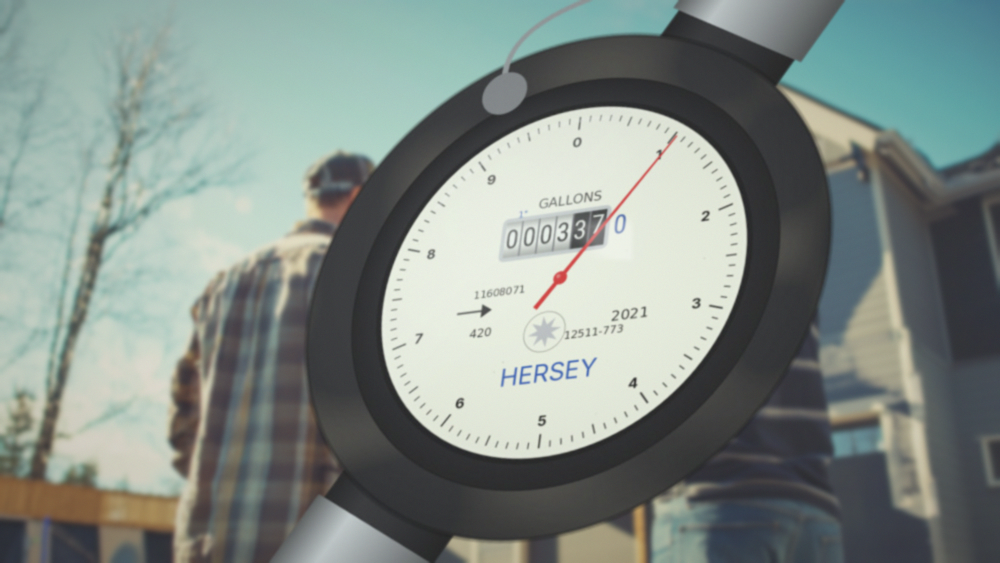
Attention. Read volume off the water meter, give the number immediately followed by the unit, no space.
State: 3371.0gal
